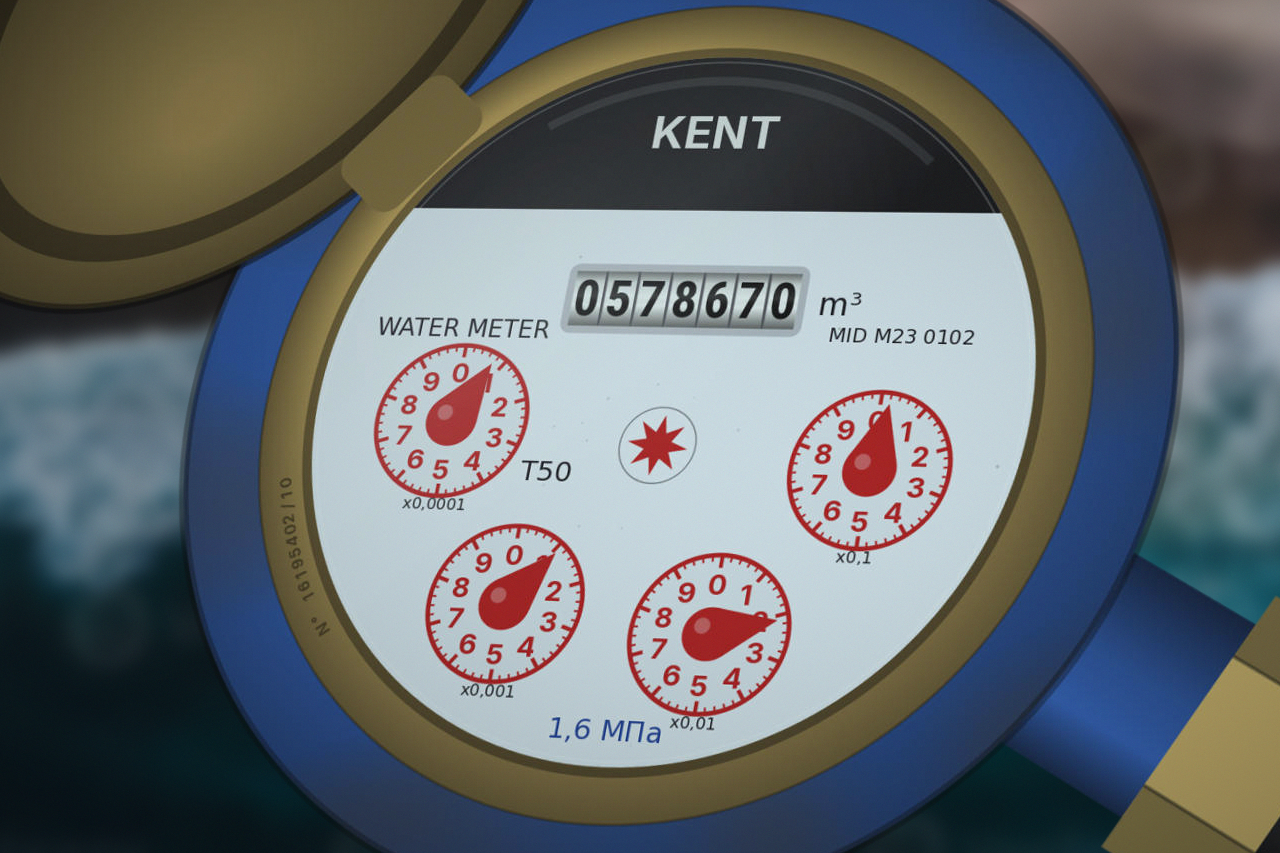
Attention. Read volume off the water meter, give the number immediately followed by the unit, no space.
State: 578670.0210m³
